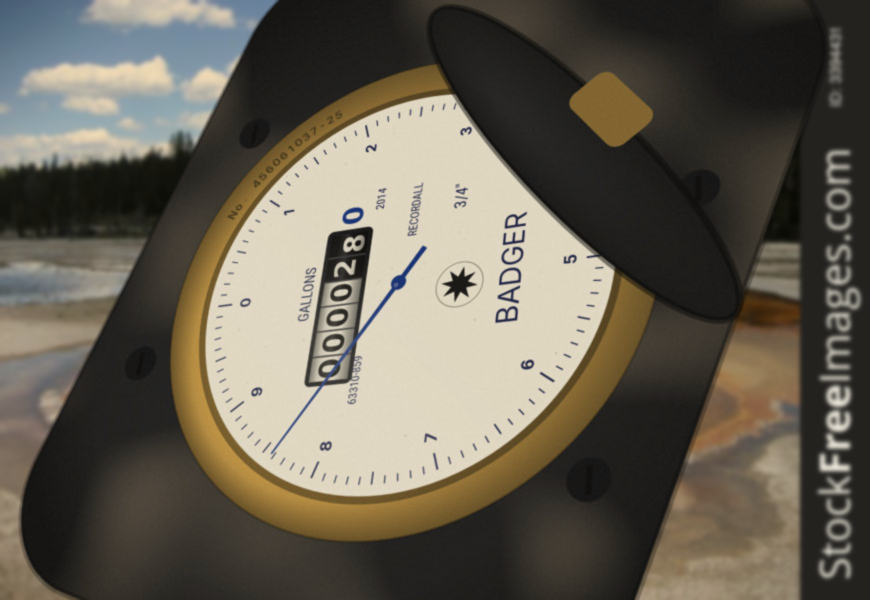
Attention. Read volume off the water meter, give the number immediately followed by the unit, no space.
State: 278.4gal
